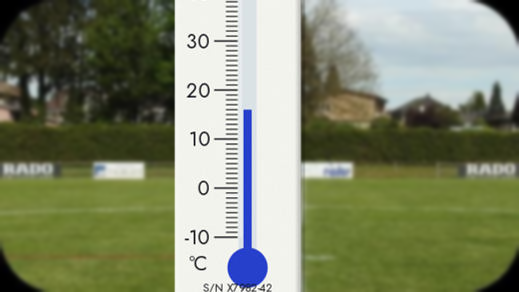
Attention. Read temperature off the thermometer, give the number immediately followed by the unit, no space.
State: 16°C
